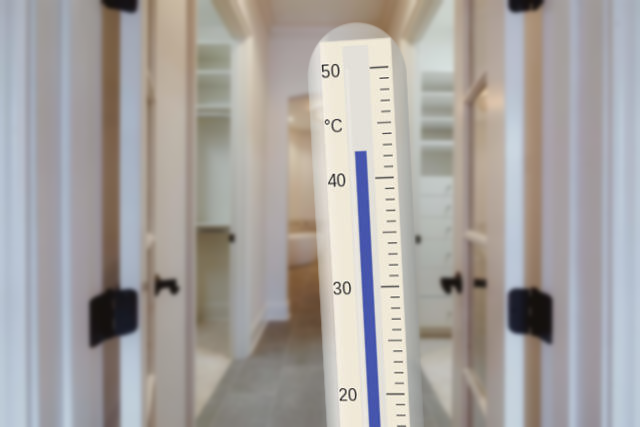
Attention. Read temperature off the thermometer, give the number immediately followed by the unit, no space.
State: 42.5°C
